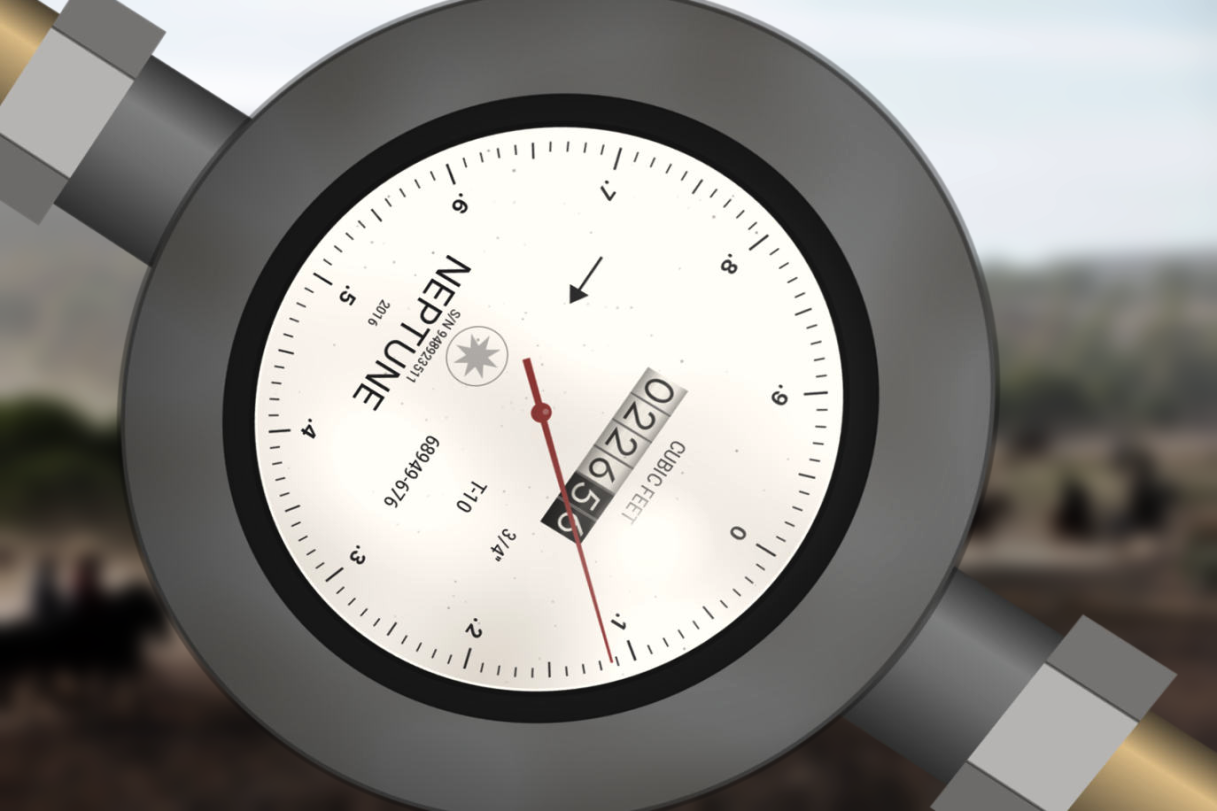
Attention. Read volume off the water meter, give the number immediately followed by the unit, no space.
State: 22656.11ft³
